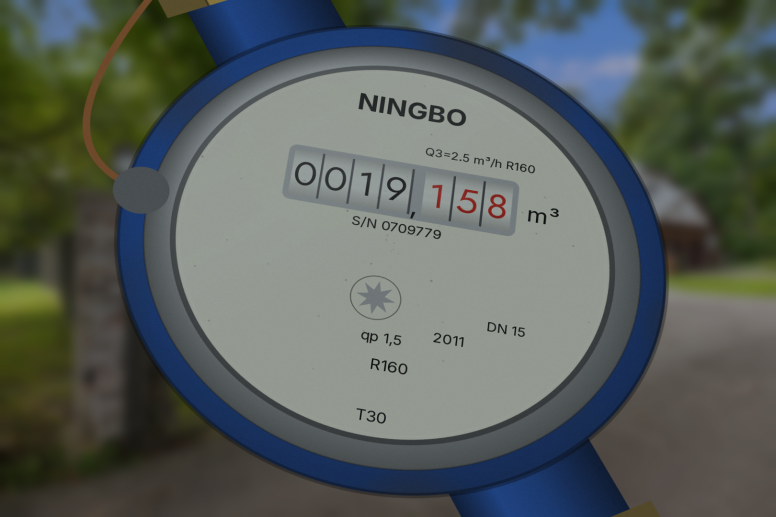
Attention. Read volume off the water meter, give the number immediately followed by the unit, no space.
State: 19.158m³
